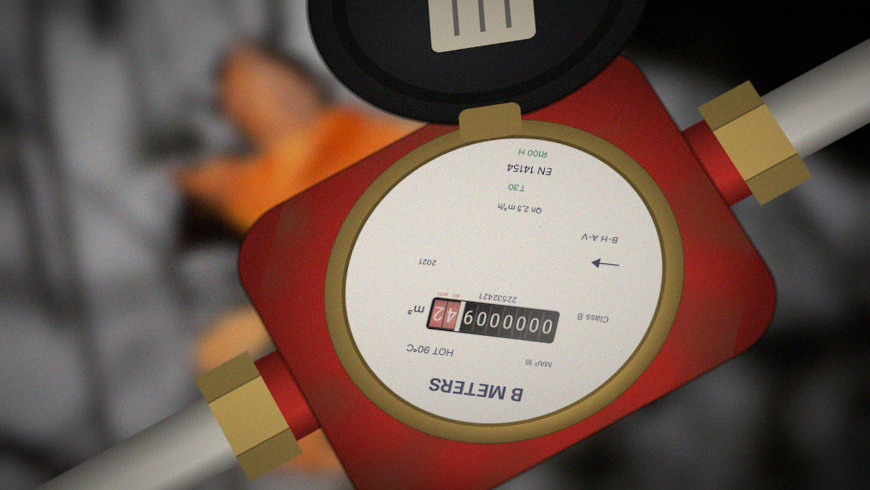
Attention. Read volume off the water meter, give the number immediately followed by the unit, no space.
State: 9.42m³
